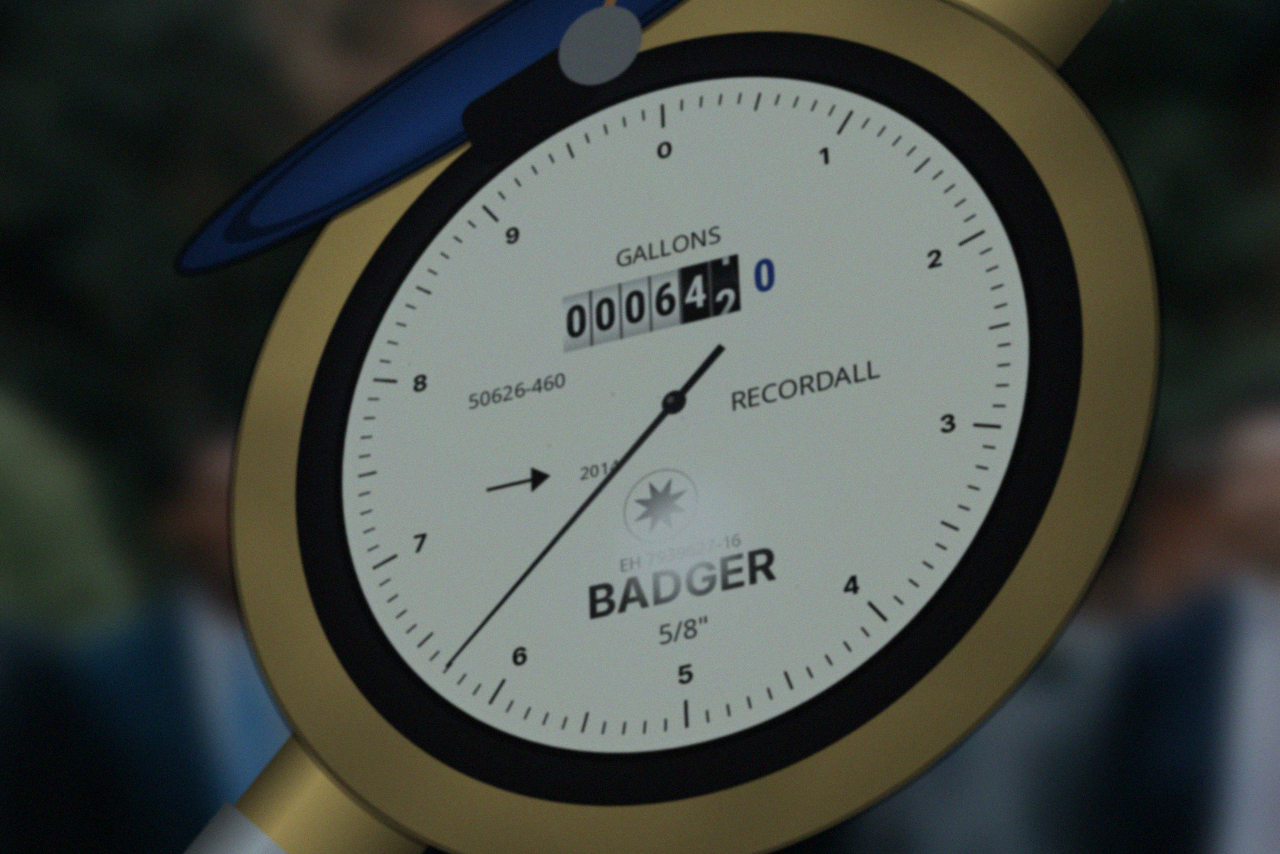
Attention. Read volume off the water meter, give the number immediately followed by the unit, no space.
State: 6416.3gal
